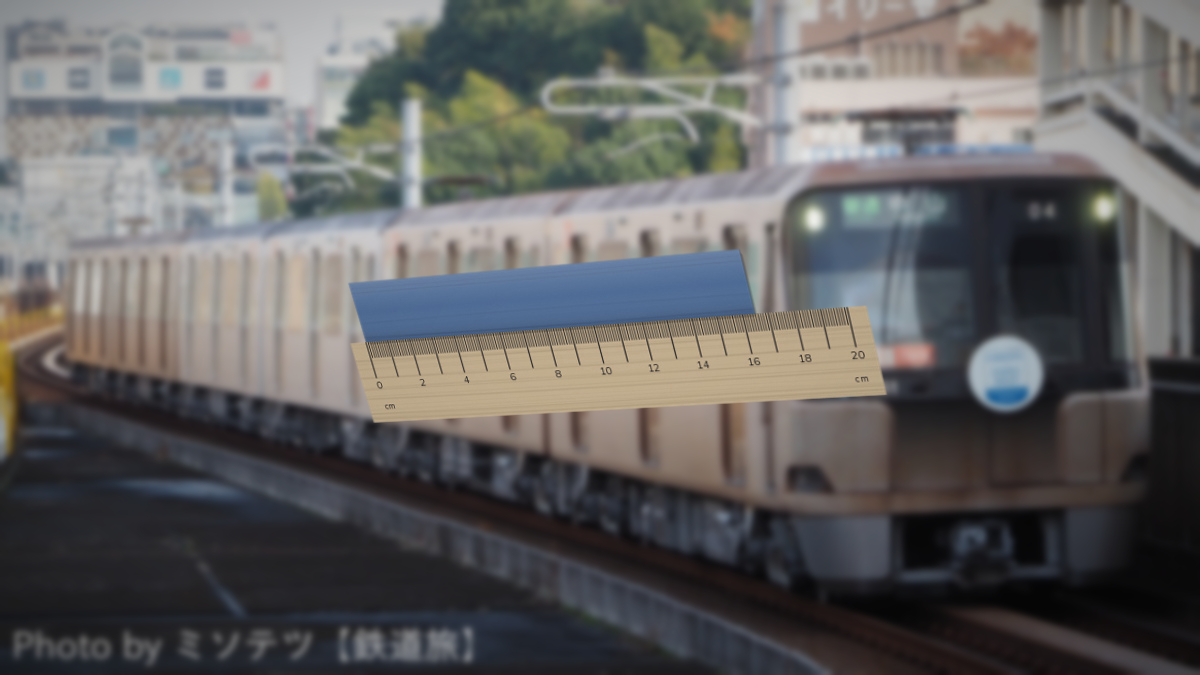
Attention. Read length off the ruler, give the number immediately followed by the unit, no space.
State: 16.5cm
